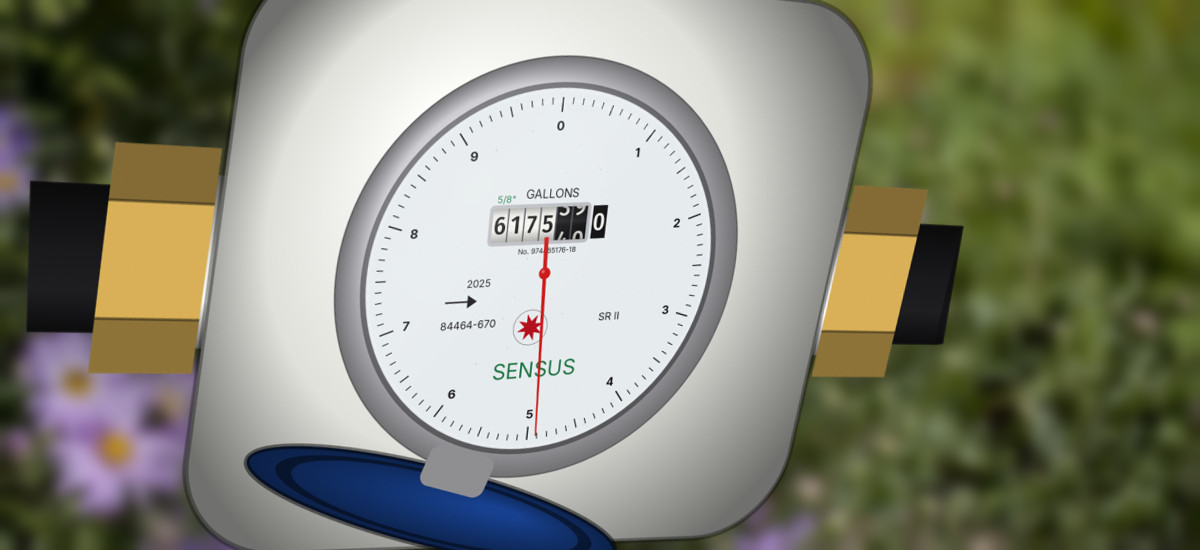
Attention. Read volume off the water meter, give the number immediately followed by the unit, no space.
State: 6175394.9gal
